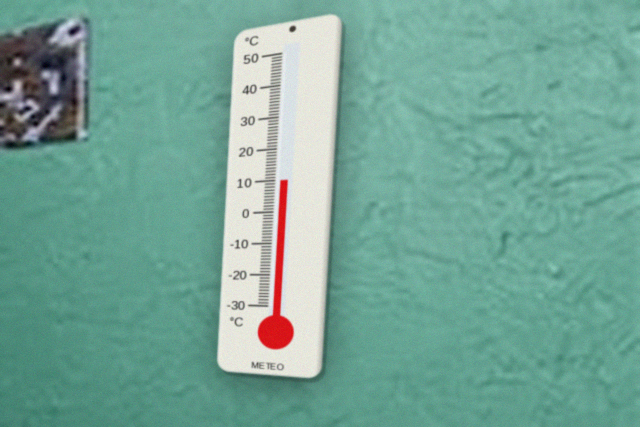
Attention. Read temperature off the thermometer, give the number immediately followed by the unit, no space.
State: 10°C
